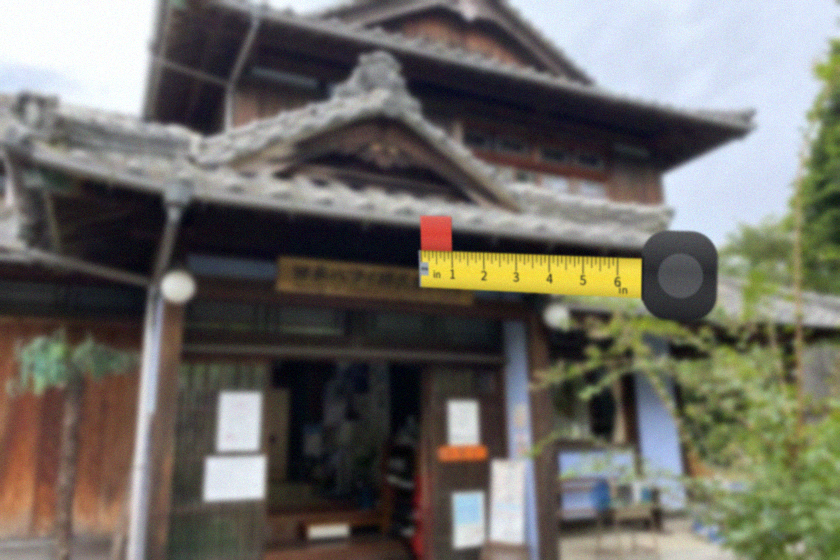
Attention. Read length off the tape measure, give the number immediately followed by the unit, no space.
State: 1in
